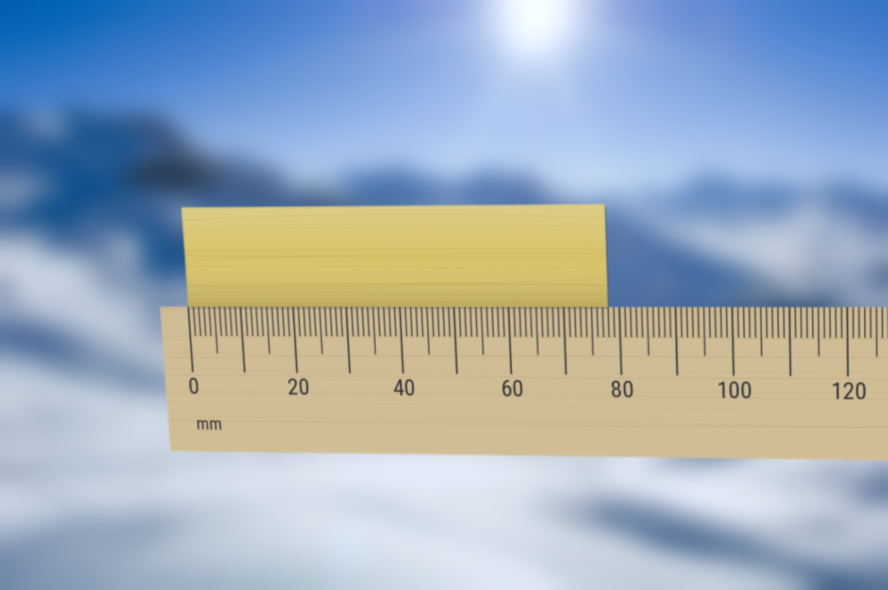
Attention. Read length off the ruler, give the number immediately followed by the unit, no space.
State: 78mm
